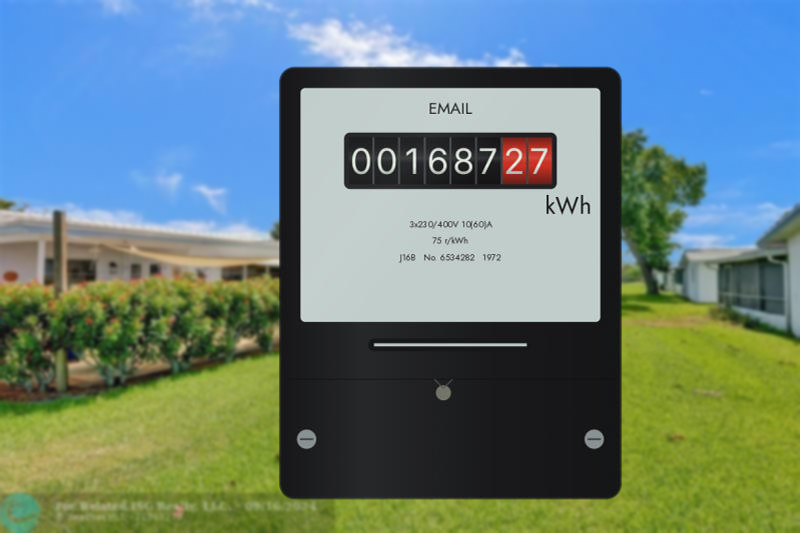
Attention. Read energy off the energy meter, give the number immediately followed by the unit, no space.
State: 1687.27kWh
